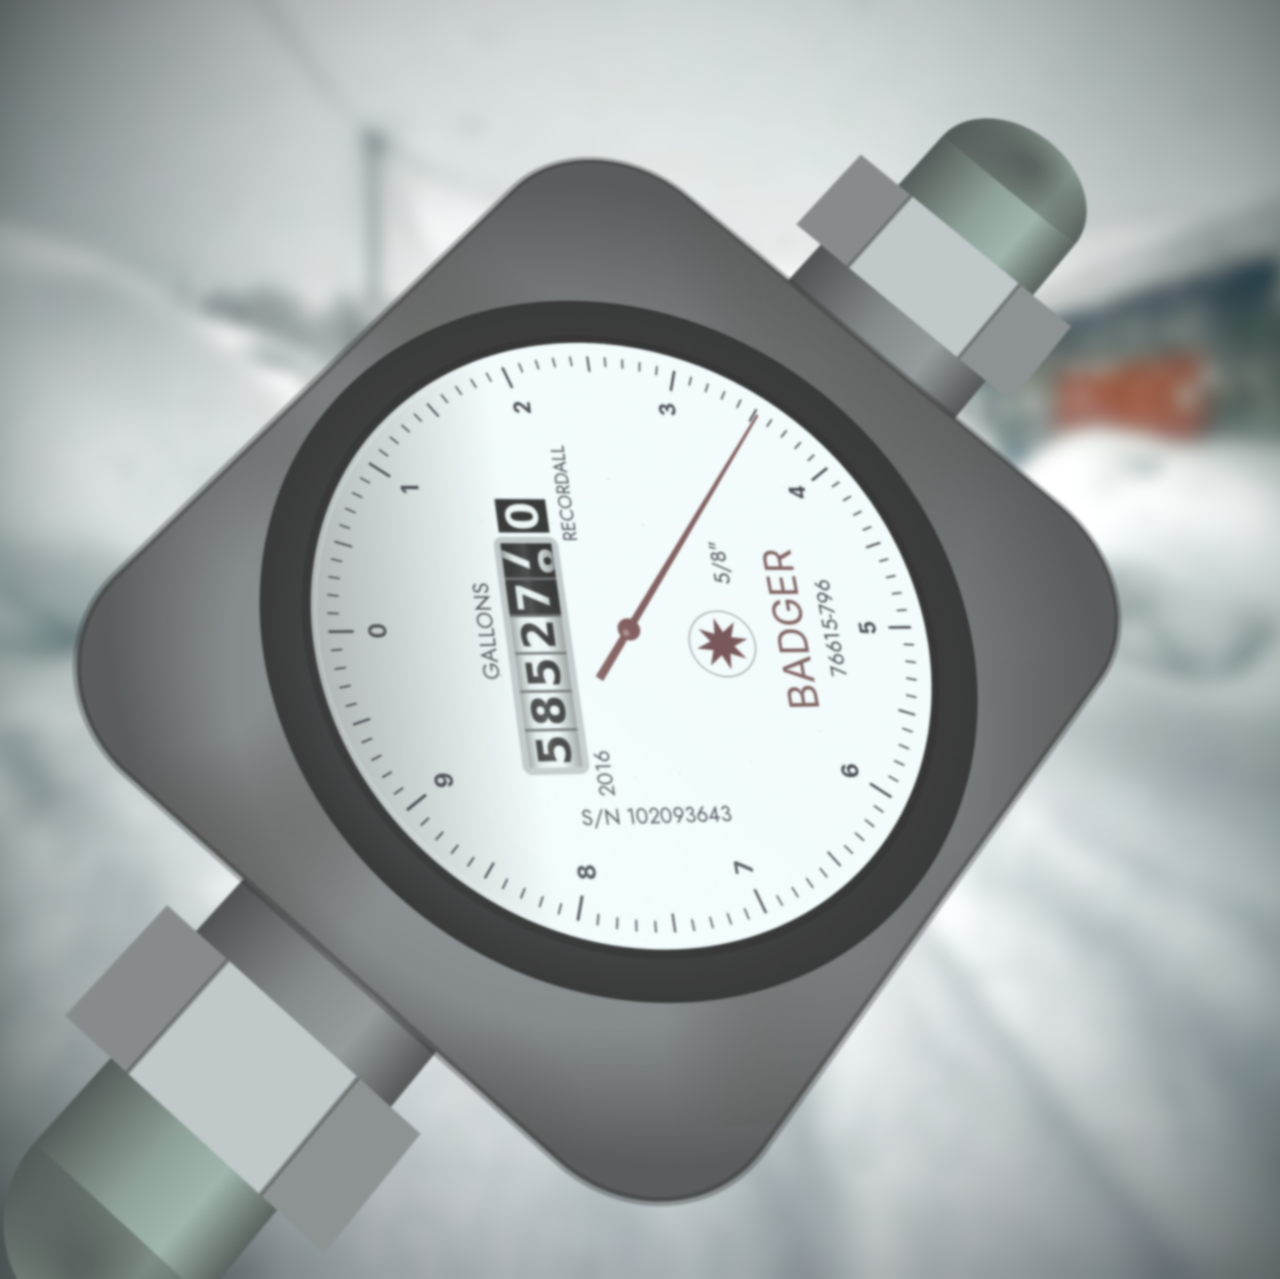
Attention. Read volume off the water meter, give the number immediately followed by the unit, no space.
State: 5852773.5gal
